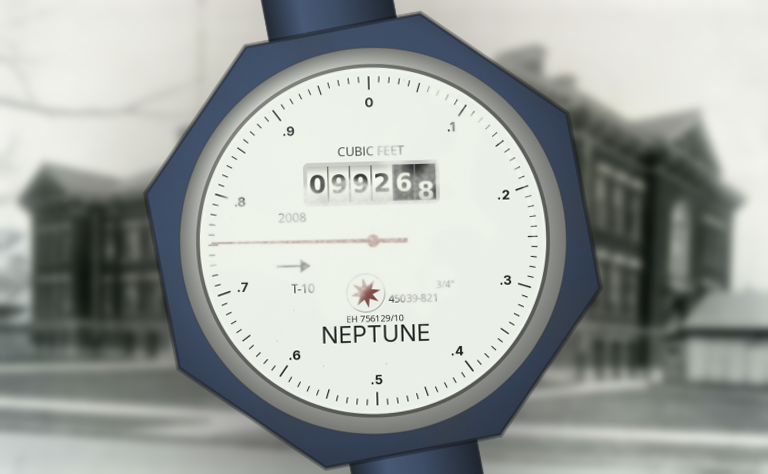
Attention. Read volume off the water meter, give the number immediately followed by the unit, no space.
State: 99267.75ft³
